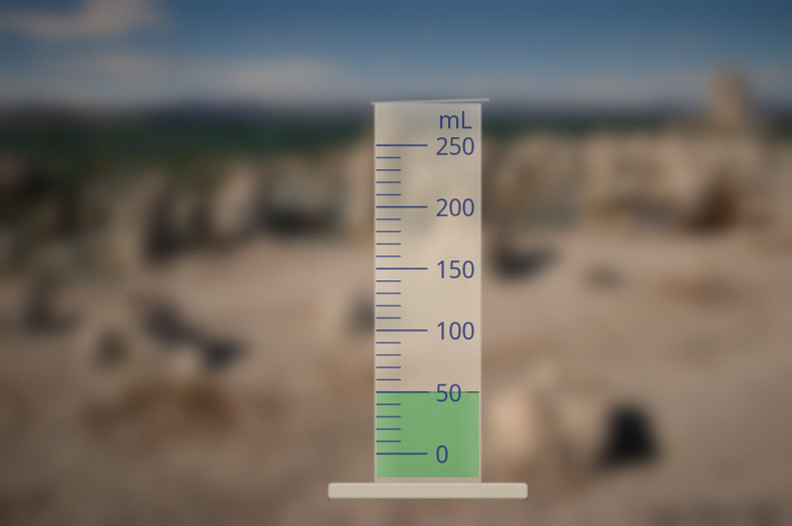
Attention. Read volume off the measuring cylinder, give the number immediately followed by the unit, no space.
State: 50mL
